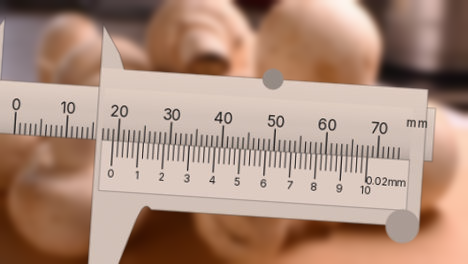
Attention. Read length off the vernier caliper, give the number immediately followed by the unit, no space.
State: 19.0mm
